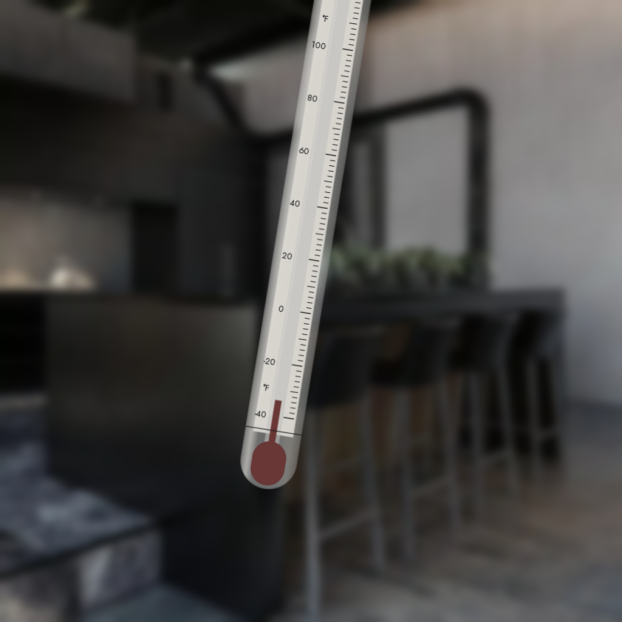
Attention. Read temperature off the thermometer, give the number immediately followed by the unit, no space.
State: -34°F
